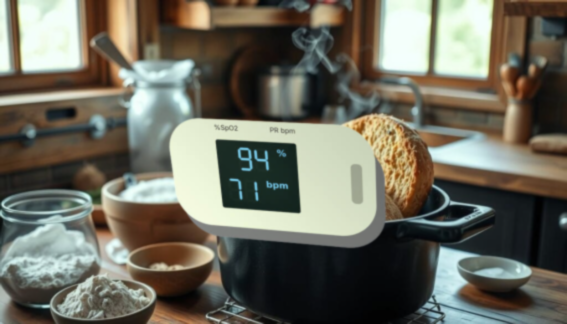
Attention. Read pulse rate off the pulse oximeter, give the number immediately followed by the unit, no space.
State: 71bpm
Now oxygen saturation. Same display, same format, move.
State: 94%
